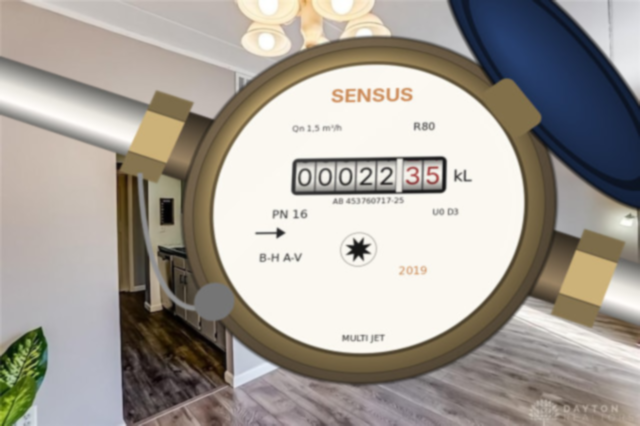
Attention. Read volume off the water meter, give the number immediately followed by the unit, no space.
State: 22.35kL
